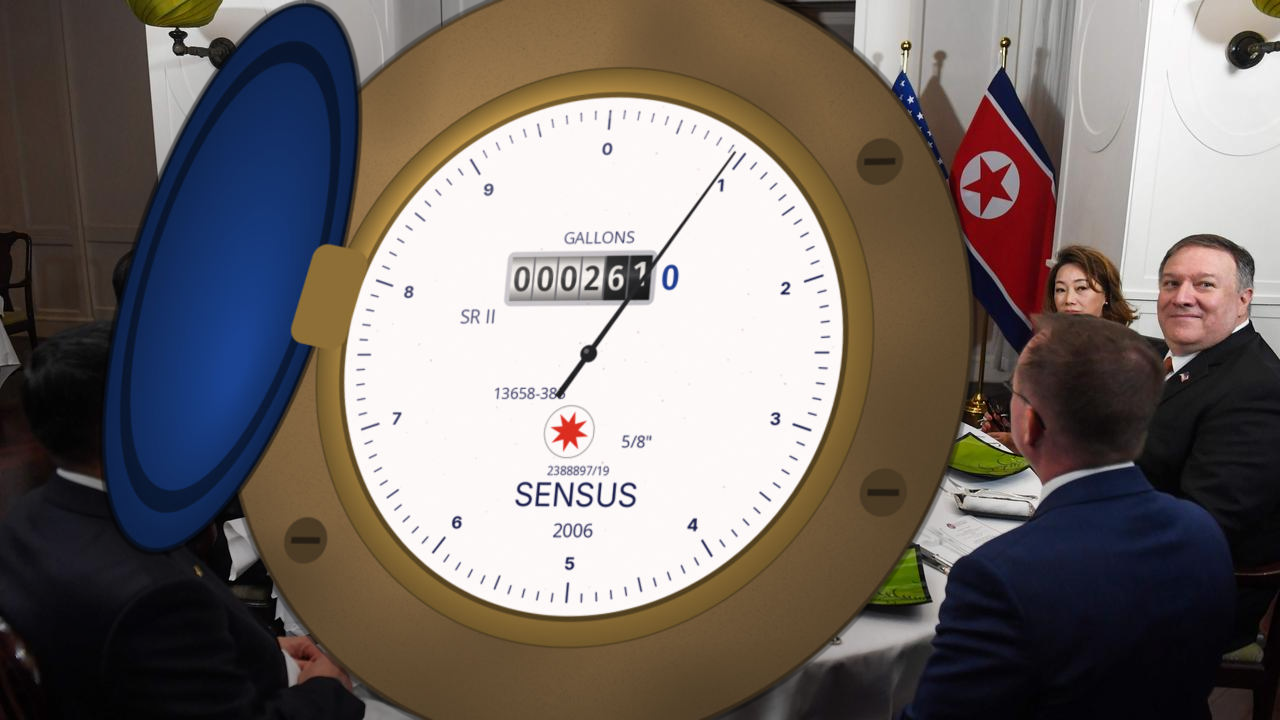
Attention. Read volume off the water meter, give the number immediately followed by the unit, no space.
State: 2610.9gal
